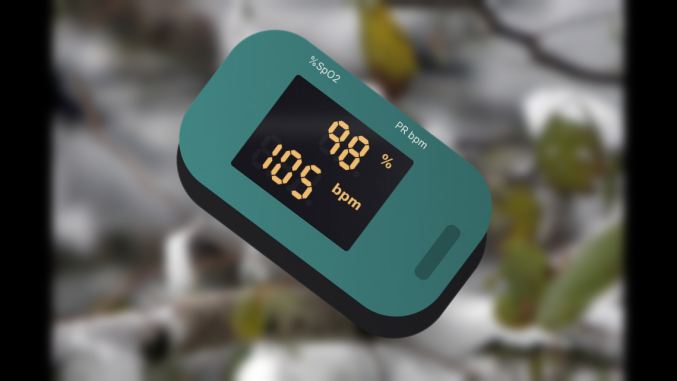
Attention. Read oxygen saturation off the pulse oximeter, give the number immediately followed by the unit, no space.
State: 98%
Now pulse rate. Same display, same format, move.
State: 105bpm
